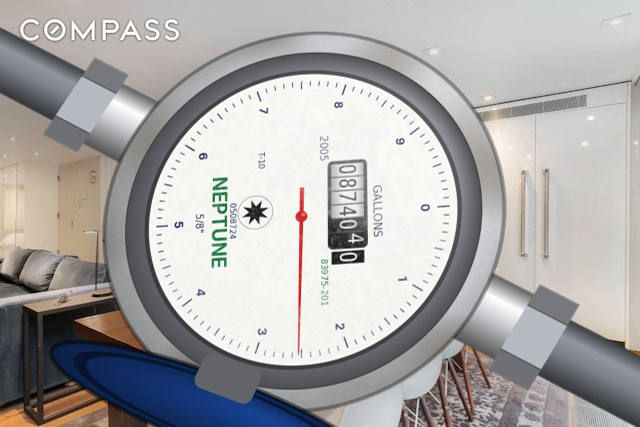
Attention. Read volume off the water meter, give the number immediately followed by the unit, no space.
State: 874042.5gal
